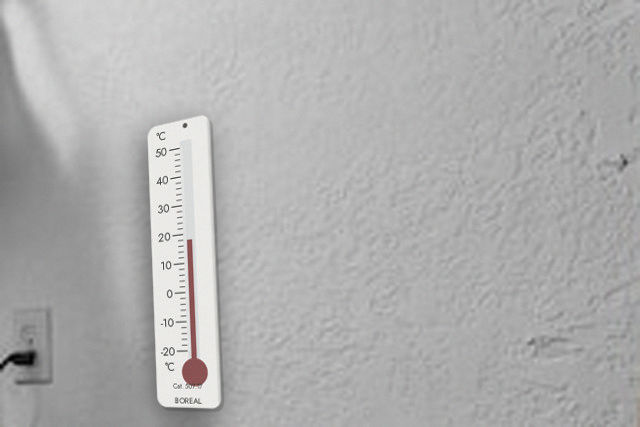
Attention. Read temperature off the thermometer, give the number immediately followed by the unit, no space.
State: 18°C
